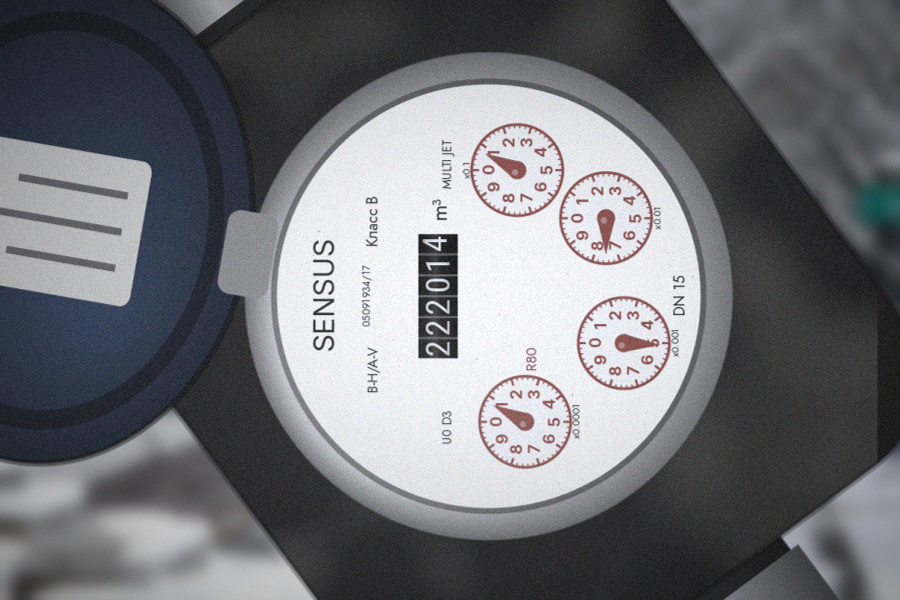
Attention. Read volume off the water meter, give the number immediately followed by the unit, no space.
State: 222014.0750m³
